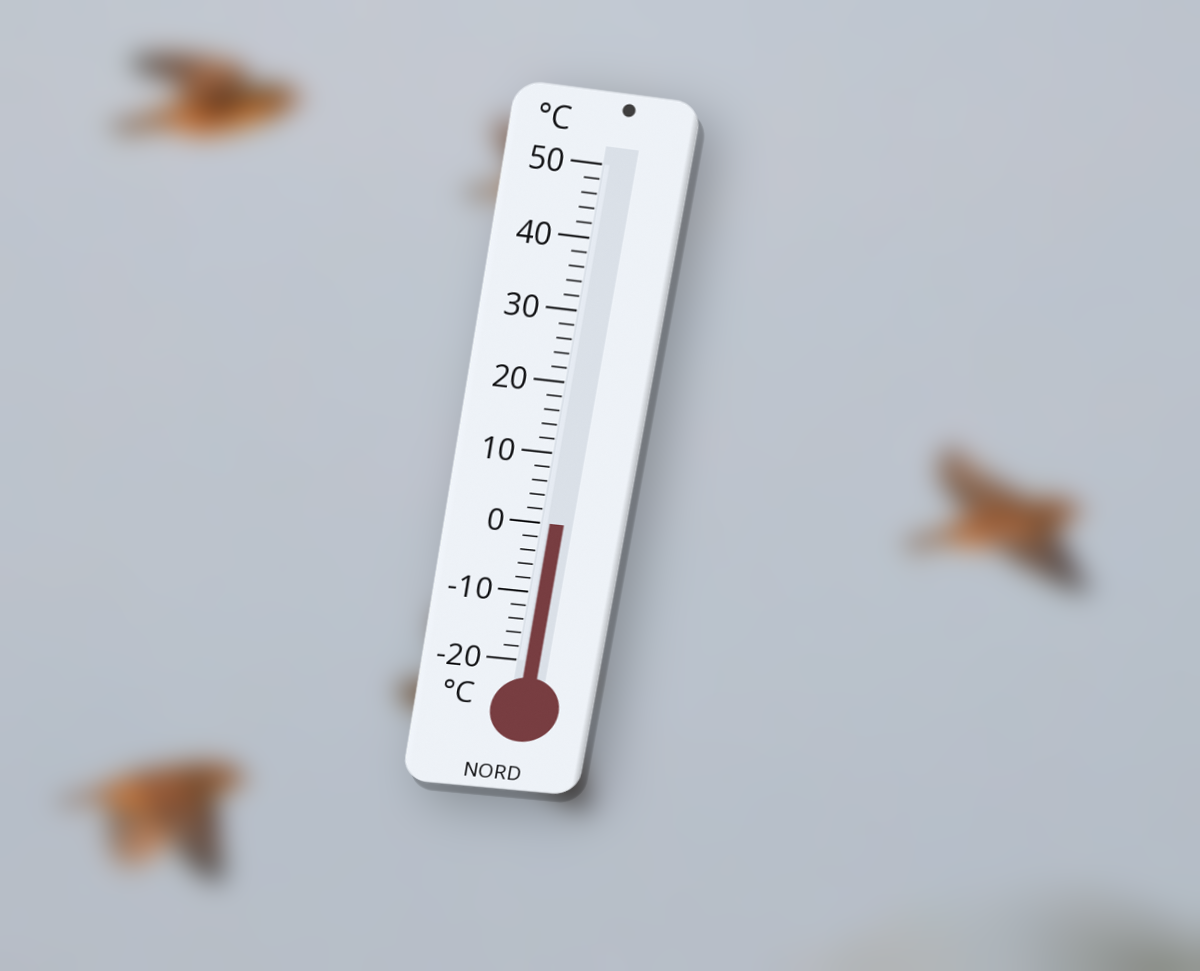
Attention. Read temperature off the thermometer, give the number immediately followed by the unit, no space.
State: 0°C
